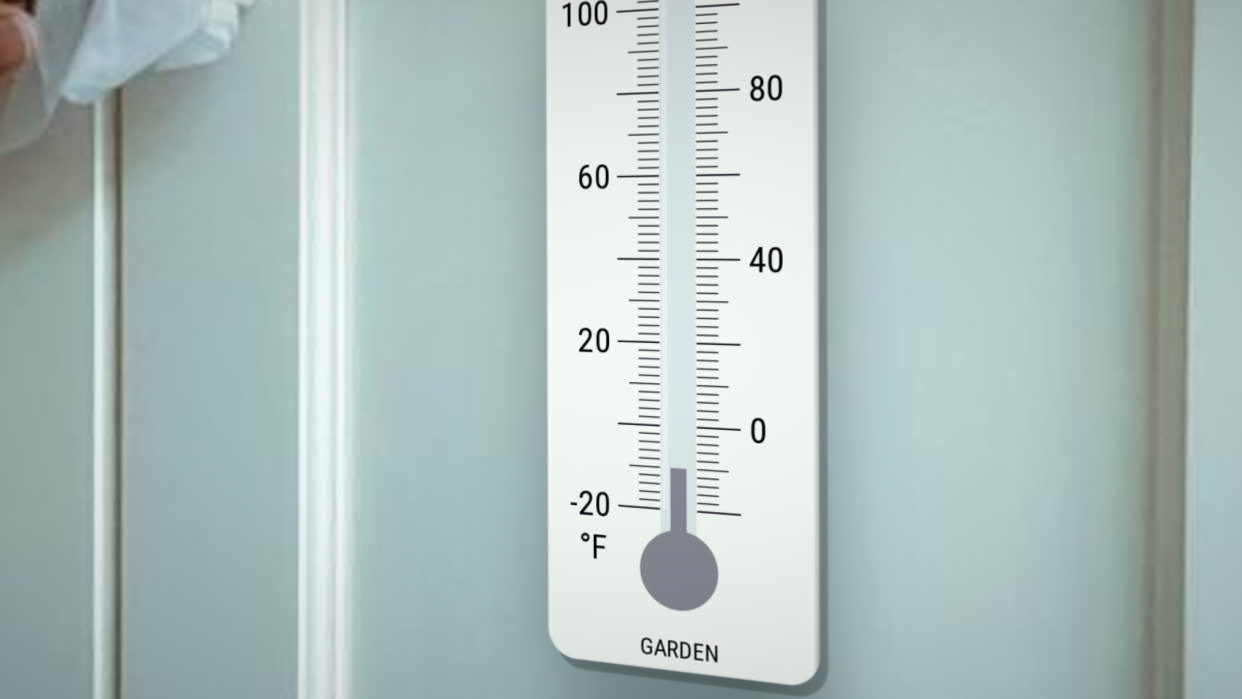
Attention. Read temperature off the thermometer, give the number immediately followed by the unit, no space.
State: -10°F
